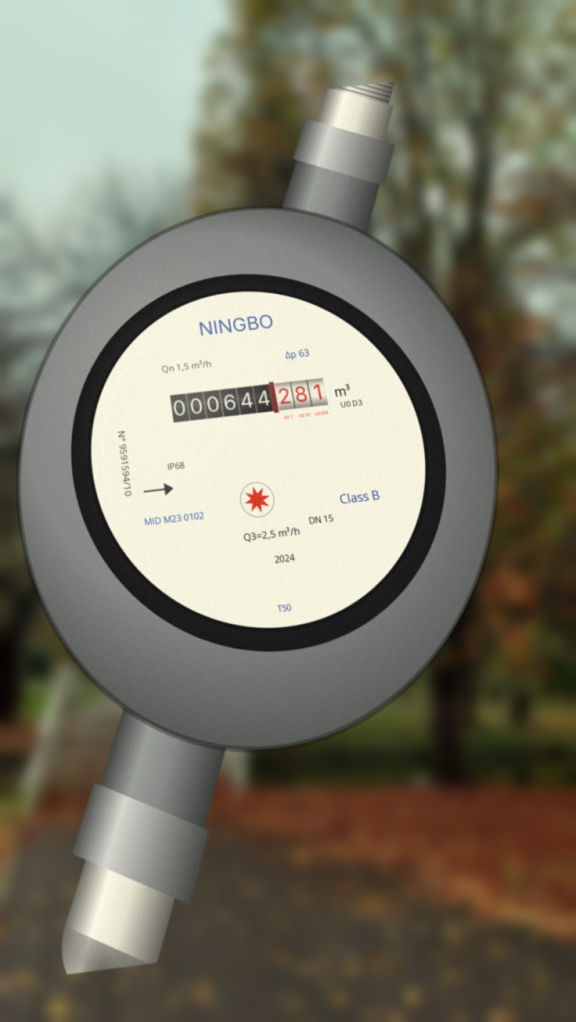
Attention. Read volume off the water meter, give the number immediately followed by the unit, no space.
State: 644.281m³
